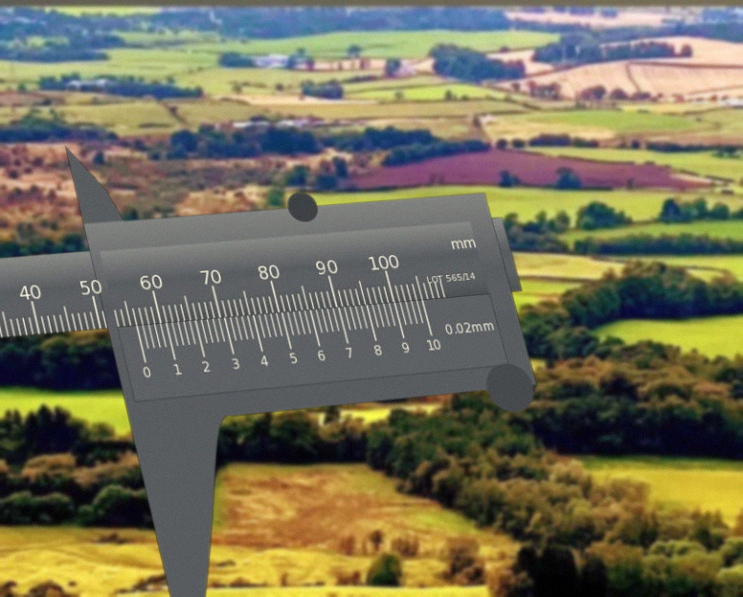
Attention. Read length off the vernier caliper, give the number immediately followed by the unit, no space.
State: 56.0mm
